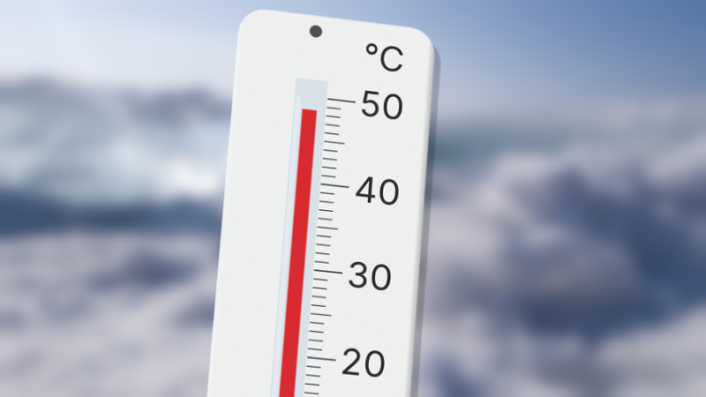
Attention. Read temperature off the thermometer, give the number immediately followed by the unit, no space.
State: 48.5°C
